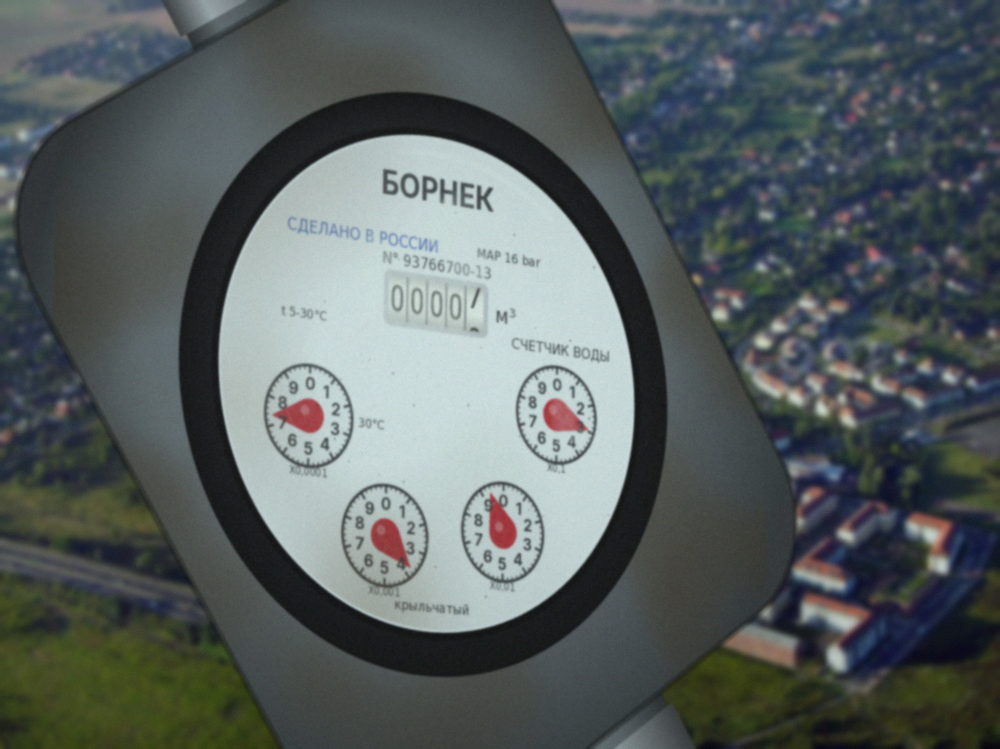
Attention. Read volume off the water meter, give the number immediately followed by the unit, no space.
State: 7.2937m³
